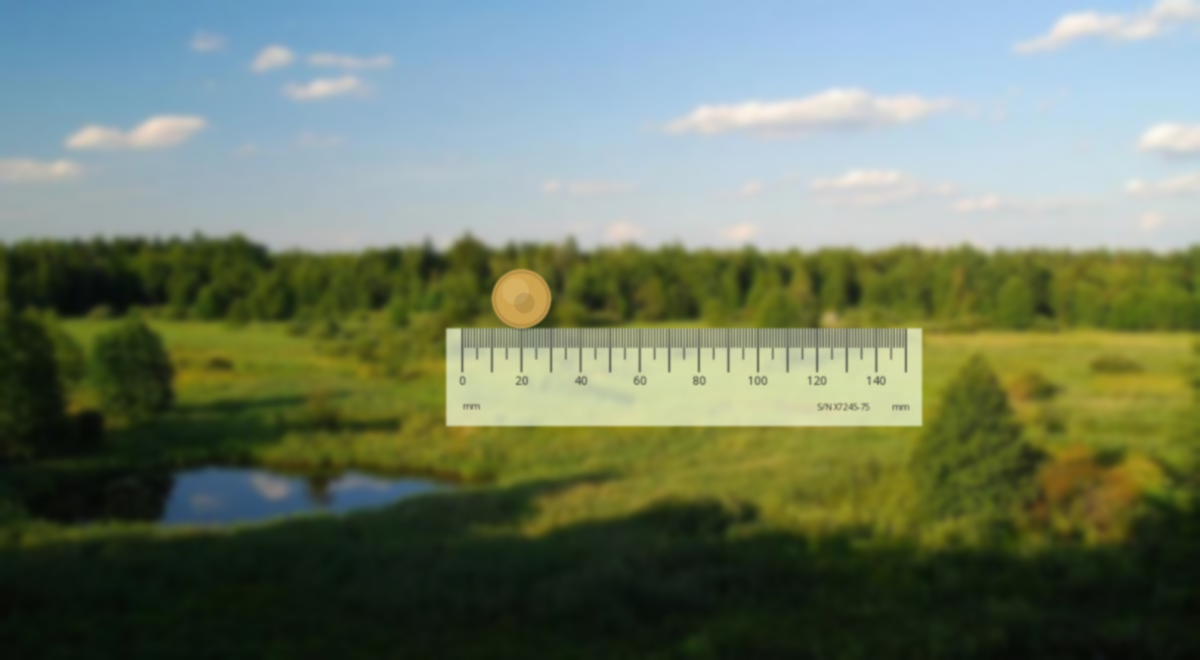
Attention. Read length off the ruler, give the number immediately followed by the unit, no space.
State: 20mm
